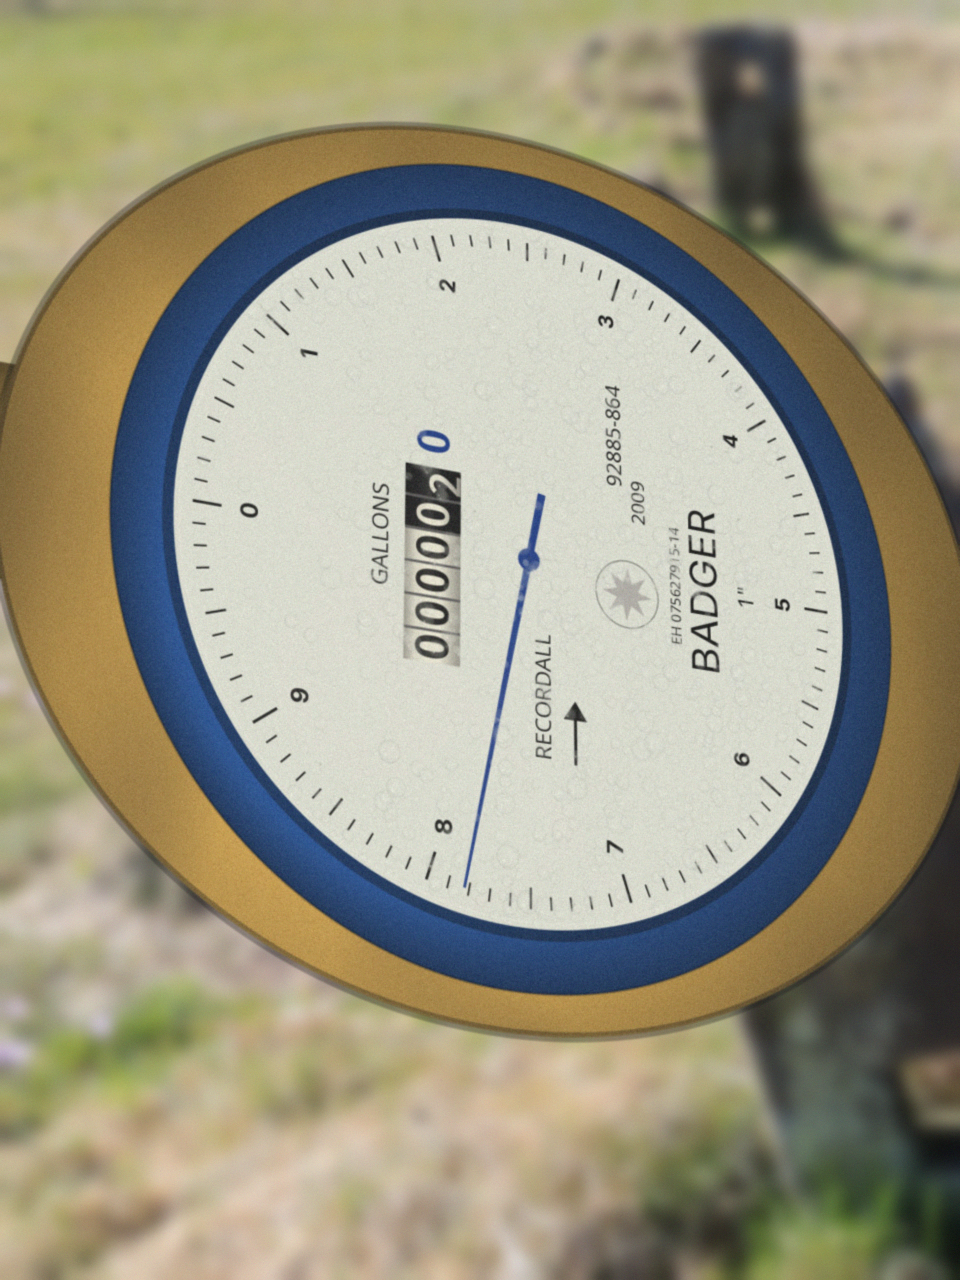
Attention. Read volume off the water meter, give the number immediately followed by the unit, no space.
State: 17.8gal
